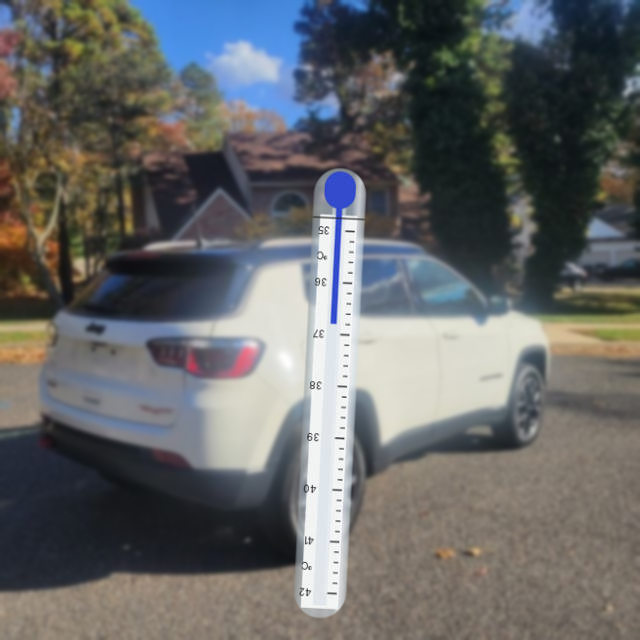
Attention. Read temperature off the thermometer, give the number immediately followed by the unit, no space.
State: 36.8°C
